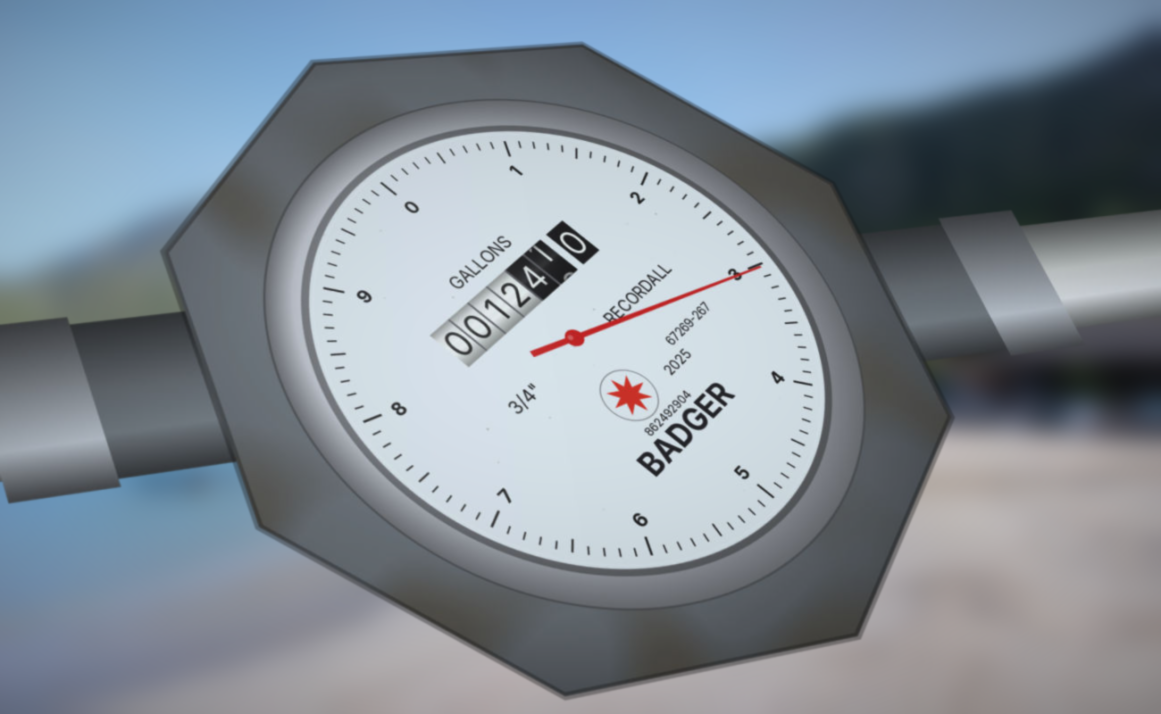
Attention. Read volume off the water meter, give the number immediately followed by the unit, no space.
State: 12413.0gal
